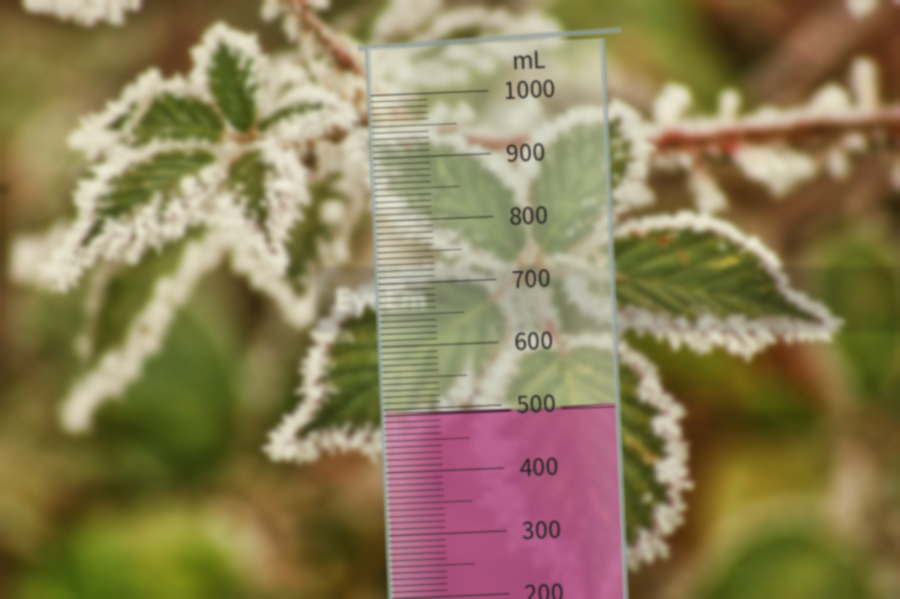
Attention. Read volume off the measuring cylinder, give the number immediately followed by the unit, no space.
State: 490mL
